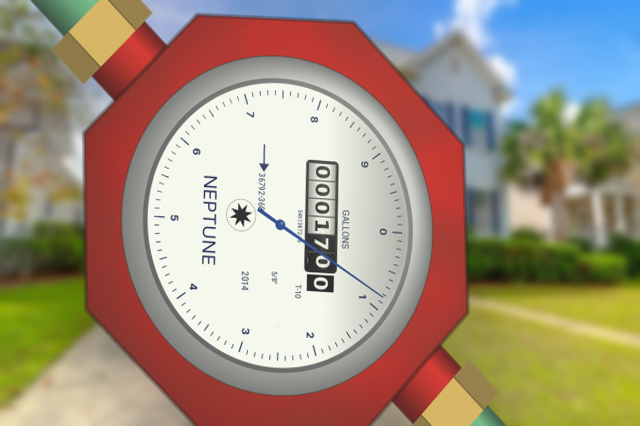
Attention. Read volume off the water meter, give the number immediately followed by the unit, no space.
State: 1700.8gal
